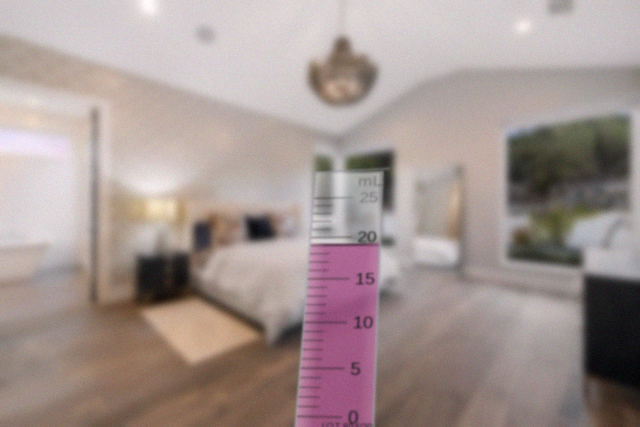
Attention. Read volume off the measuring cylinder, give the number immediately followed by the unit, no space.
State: 19mL
